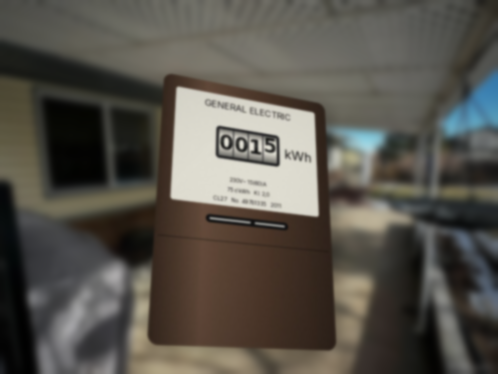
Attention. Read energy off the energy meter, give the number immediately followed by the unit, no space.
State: 15kWh
